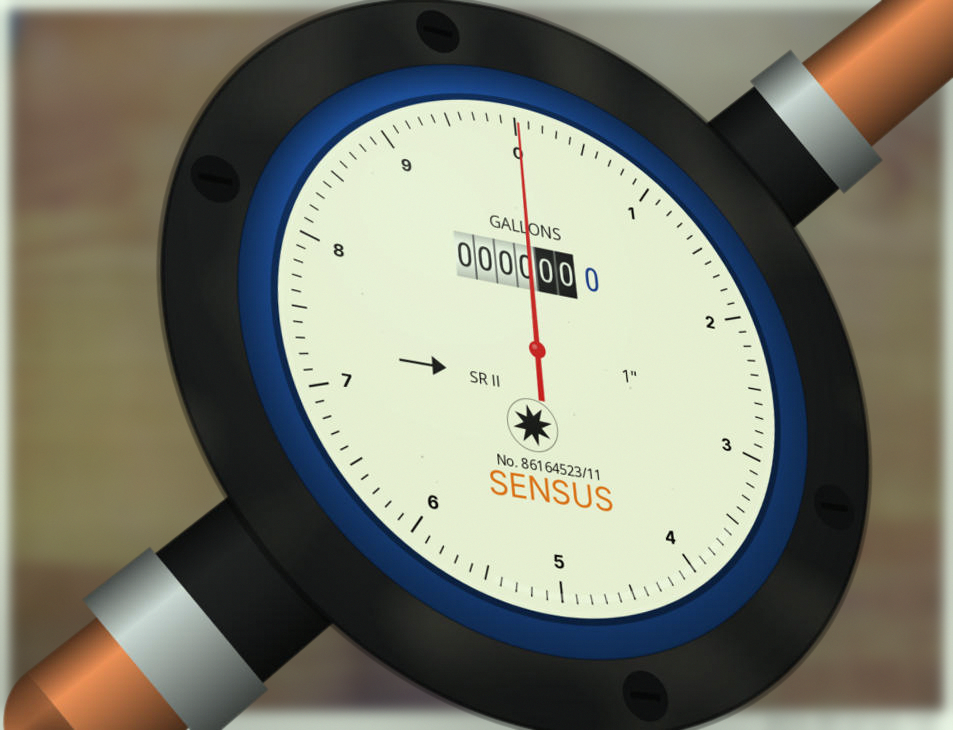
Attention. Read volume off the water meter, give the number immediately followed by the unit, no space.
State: 0.0gal
